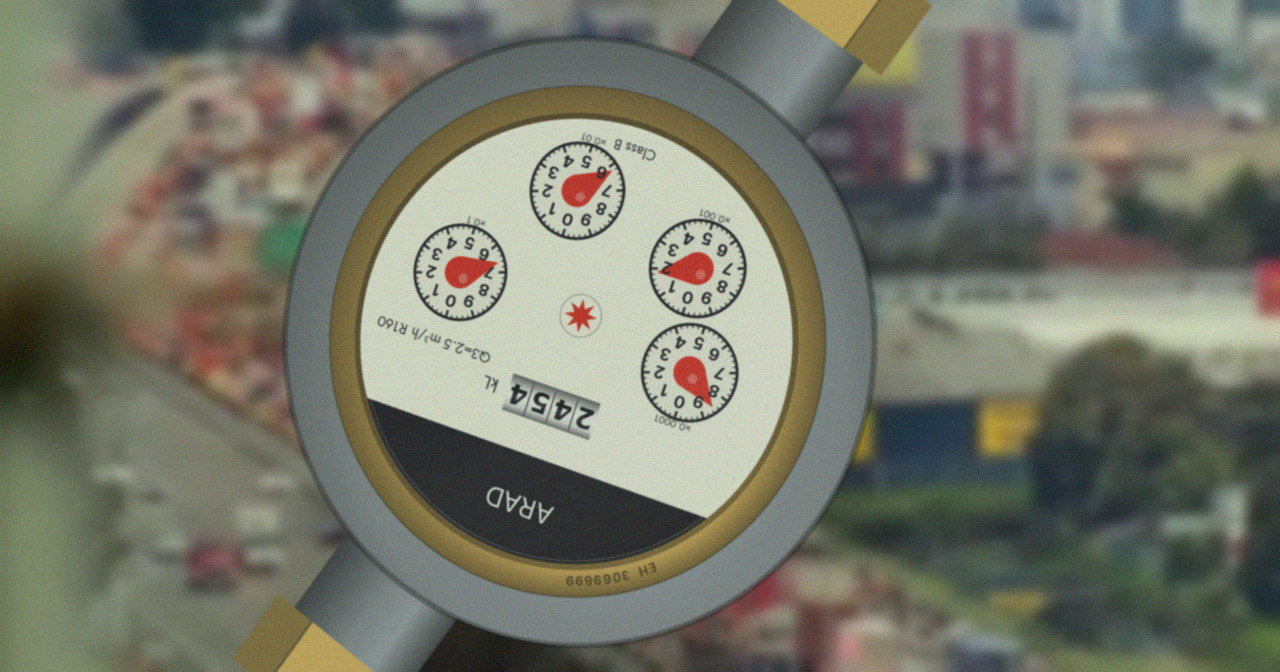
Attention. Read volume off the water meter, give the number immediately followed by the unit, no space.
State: 2454.6618kL
